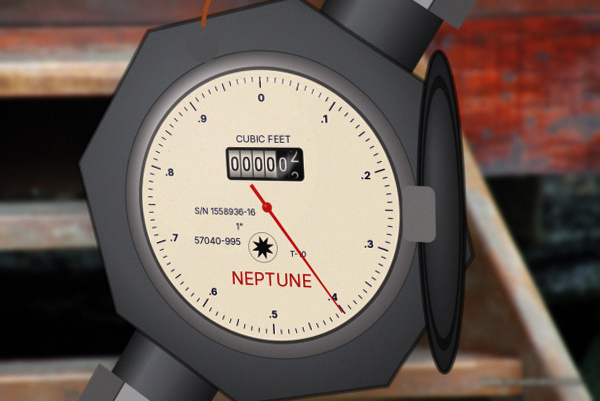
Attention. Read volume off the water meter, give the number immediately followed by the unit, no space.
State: 2.40ft³
